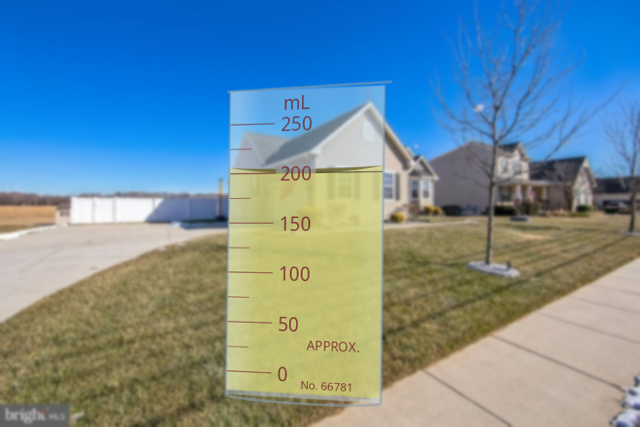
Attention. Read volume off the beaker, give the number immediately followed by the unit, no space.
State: 200mL
